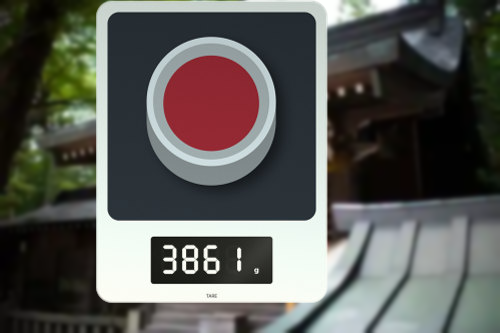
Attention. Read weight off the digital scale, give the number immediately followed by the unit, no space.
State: 3861g
